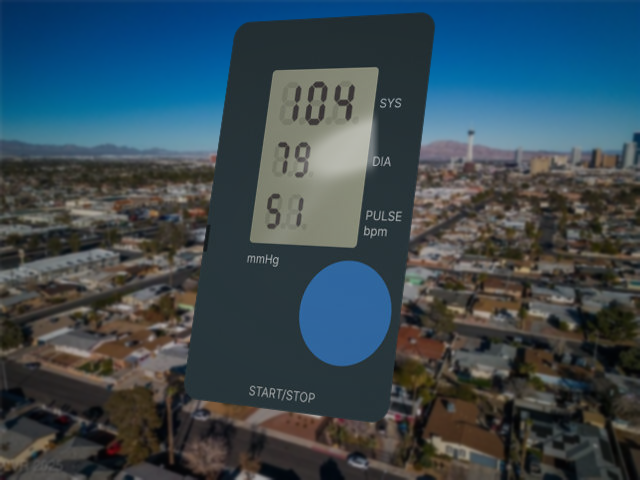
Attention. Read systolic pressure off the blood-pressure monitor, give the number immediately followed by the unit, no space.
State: 104mmHg
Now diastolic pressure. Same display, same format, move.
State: 79mmHg
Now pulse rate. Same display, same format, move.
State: 51bpm
